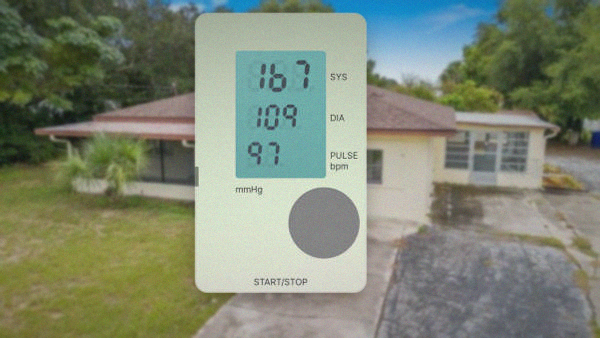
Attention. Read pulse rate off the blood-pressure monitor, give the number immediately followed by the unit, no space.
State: 97bpm
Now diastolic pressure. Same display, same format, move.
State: 109mmHg
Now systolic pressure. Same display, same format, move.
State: 167mmHg
